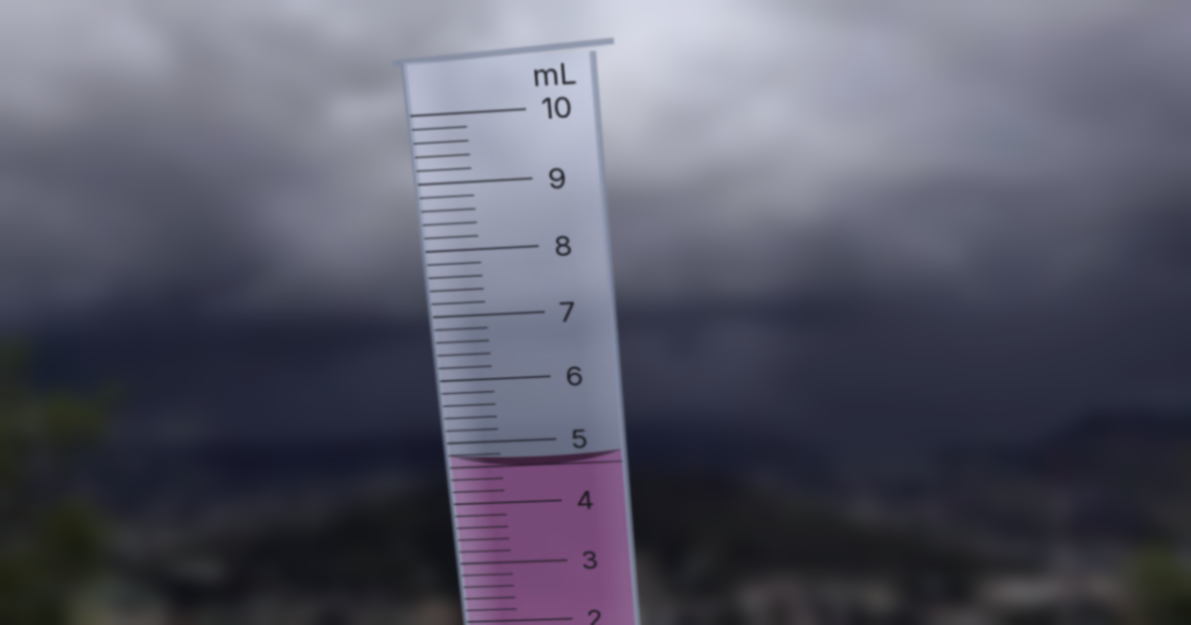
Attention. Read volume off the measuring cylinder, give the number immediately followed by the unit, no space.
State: 4.6mL
